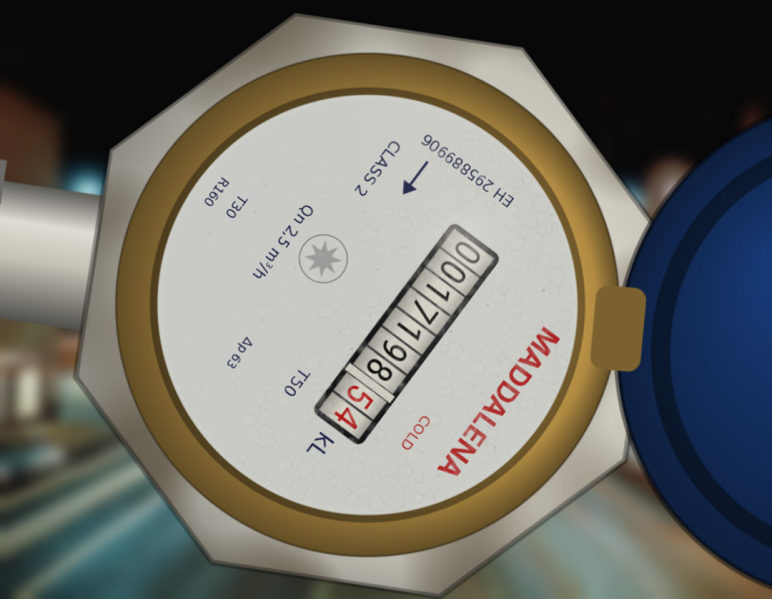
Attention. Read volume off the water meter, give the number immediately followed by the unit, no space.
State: 17198.54kL
